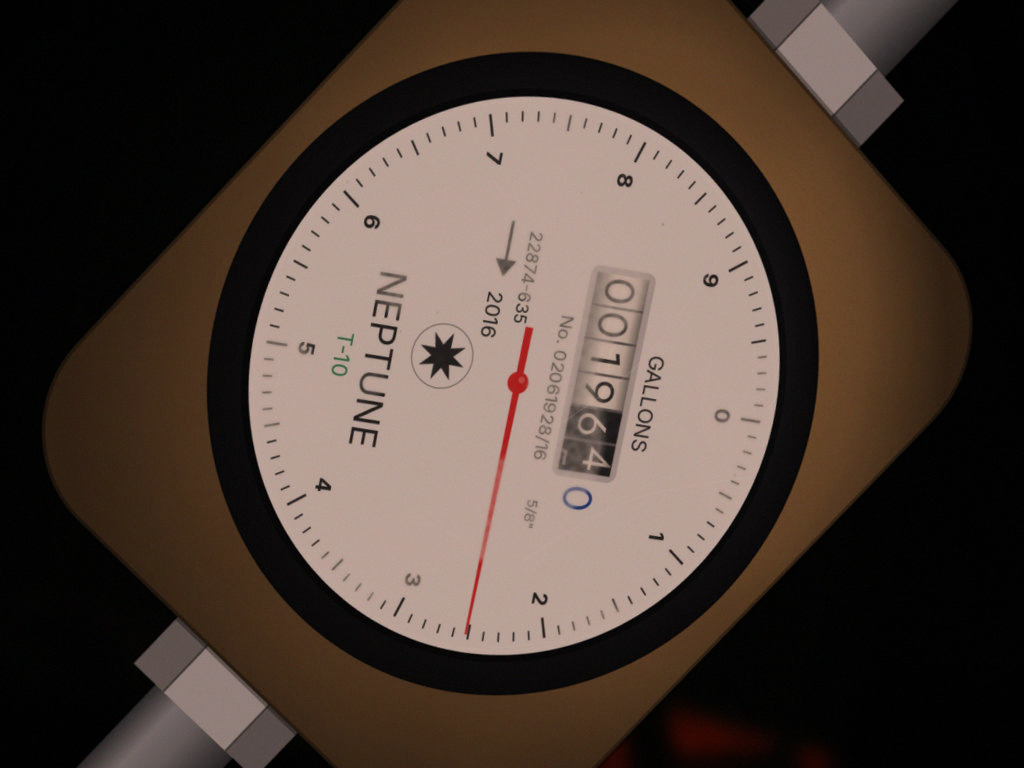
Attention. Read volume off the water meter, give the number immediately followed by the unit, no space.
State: 19642.5gal
